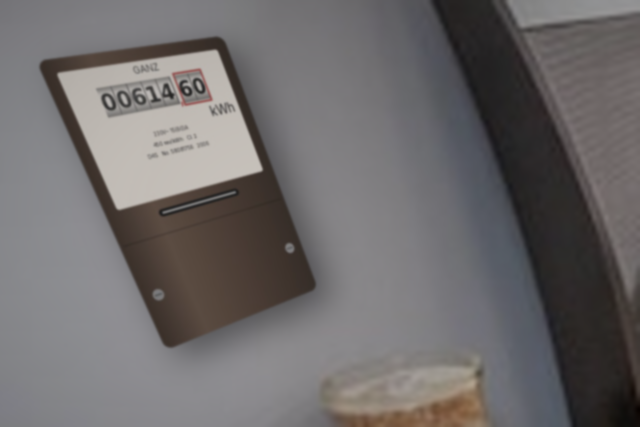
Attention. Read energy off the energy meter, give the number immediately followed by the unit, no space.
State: 614.60kWh
